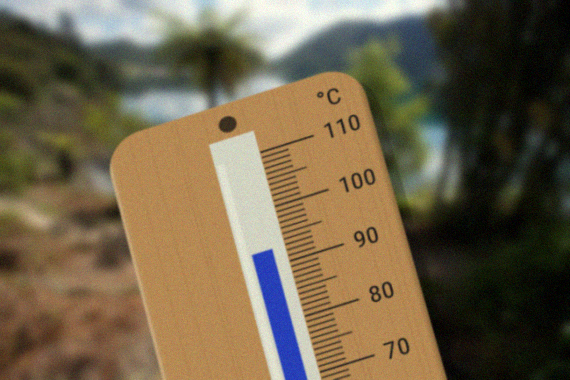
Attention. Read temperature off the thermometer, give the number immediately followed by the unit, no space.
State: 93°C
